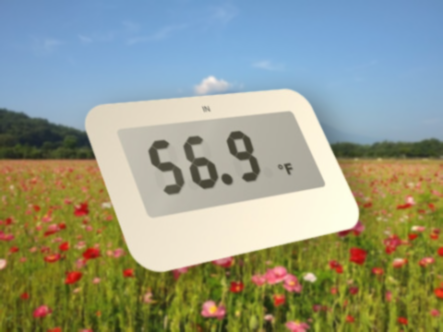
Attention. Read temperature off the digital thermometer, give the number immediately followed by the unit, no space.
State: 56.9°F
